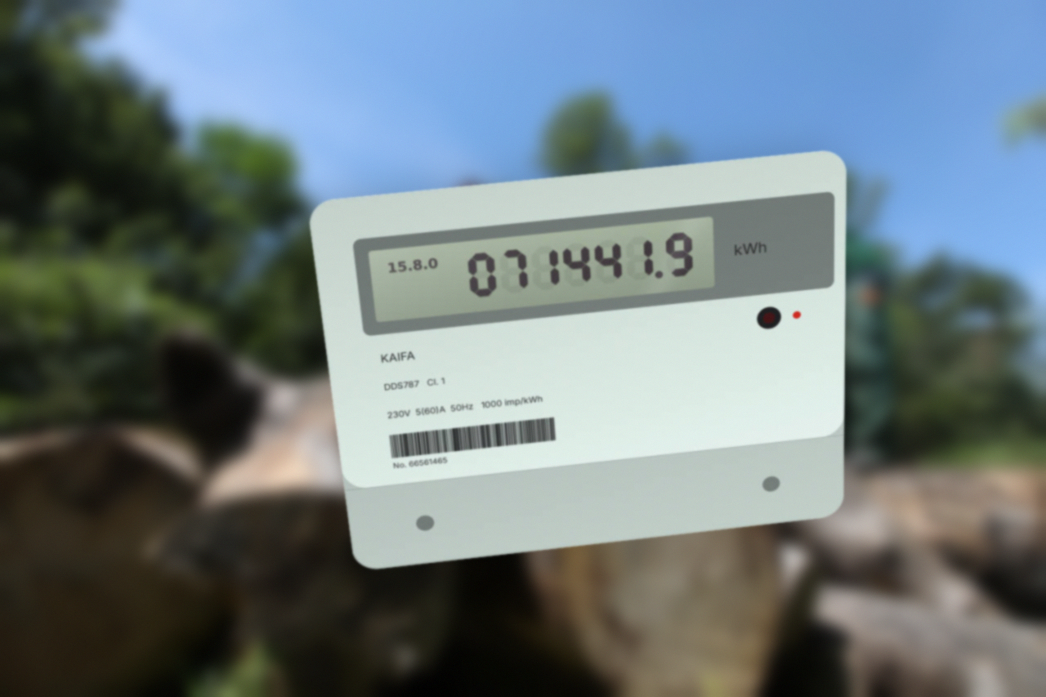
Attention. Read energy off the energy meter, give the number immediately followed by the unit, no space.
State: 71441.9kWh
